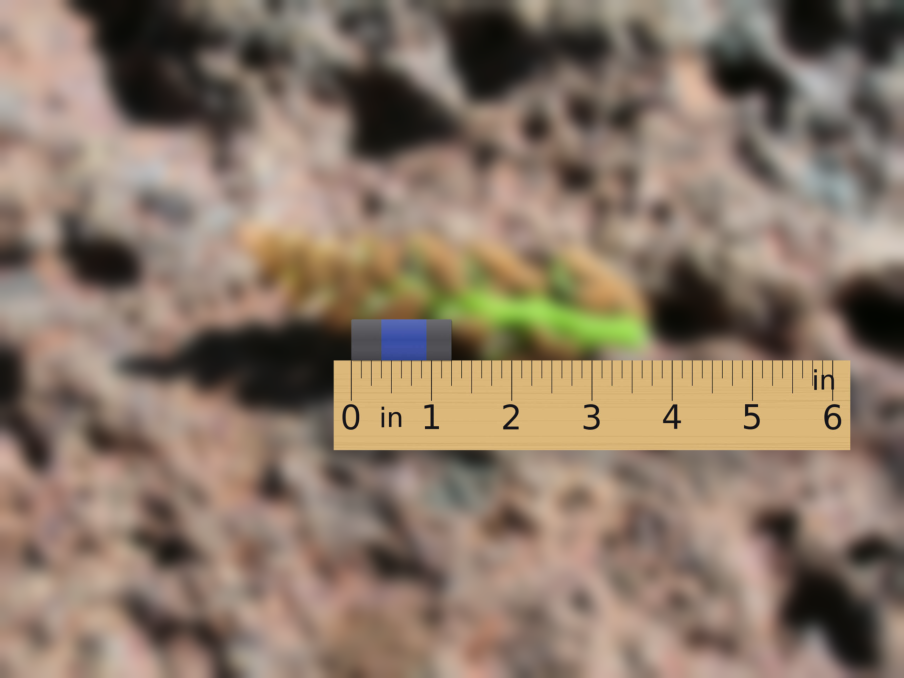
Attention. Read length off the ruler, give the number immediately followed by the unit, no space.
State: 1.25in
